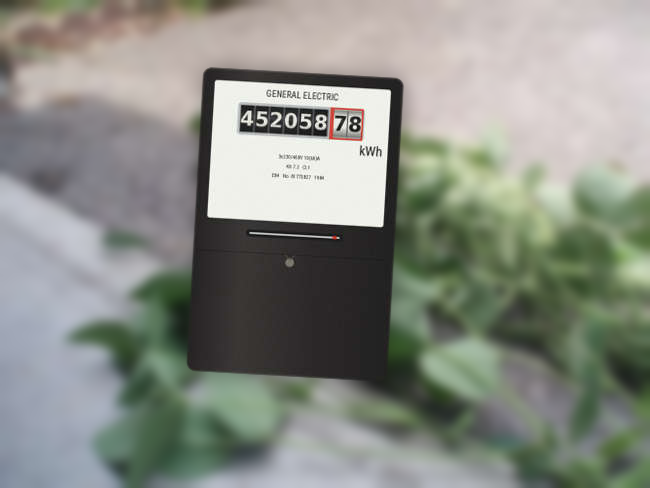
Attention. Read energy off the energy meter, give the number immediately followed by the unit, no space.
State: 452058.78kWh
